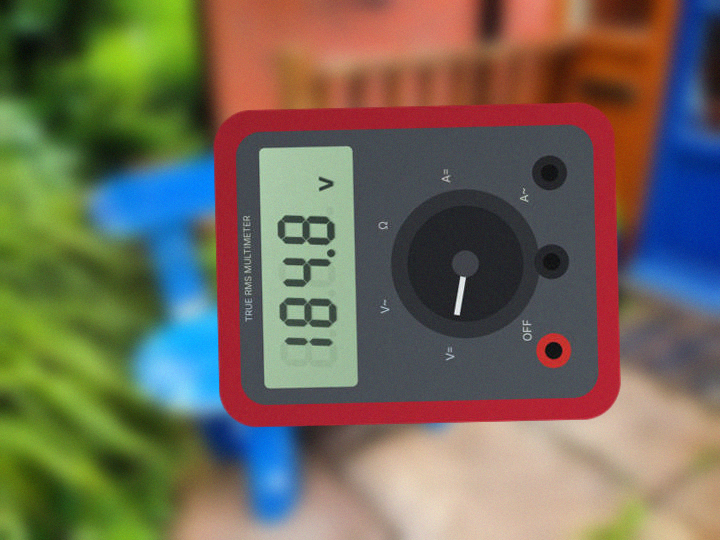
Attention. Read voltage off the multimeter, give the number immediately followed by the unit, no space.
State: 184.8V
